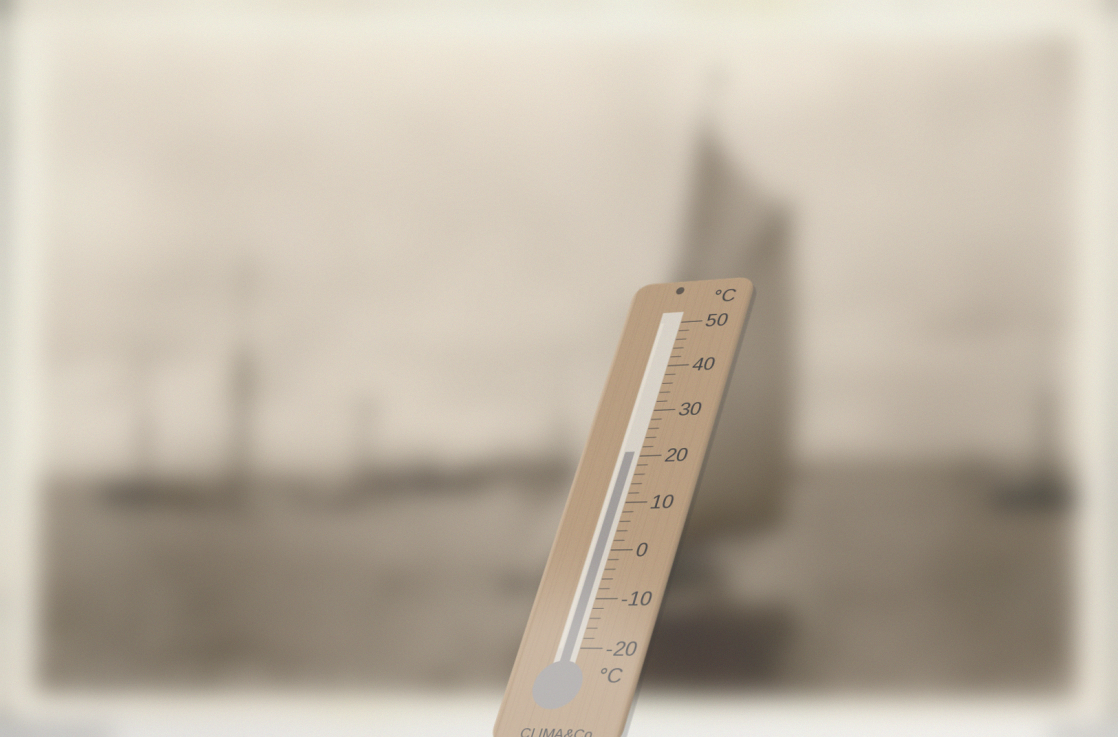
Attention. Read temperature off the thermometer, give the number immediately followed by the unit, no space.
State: 21°C
